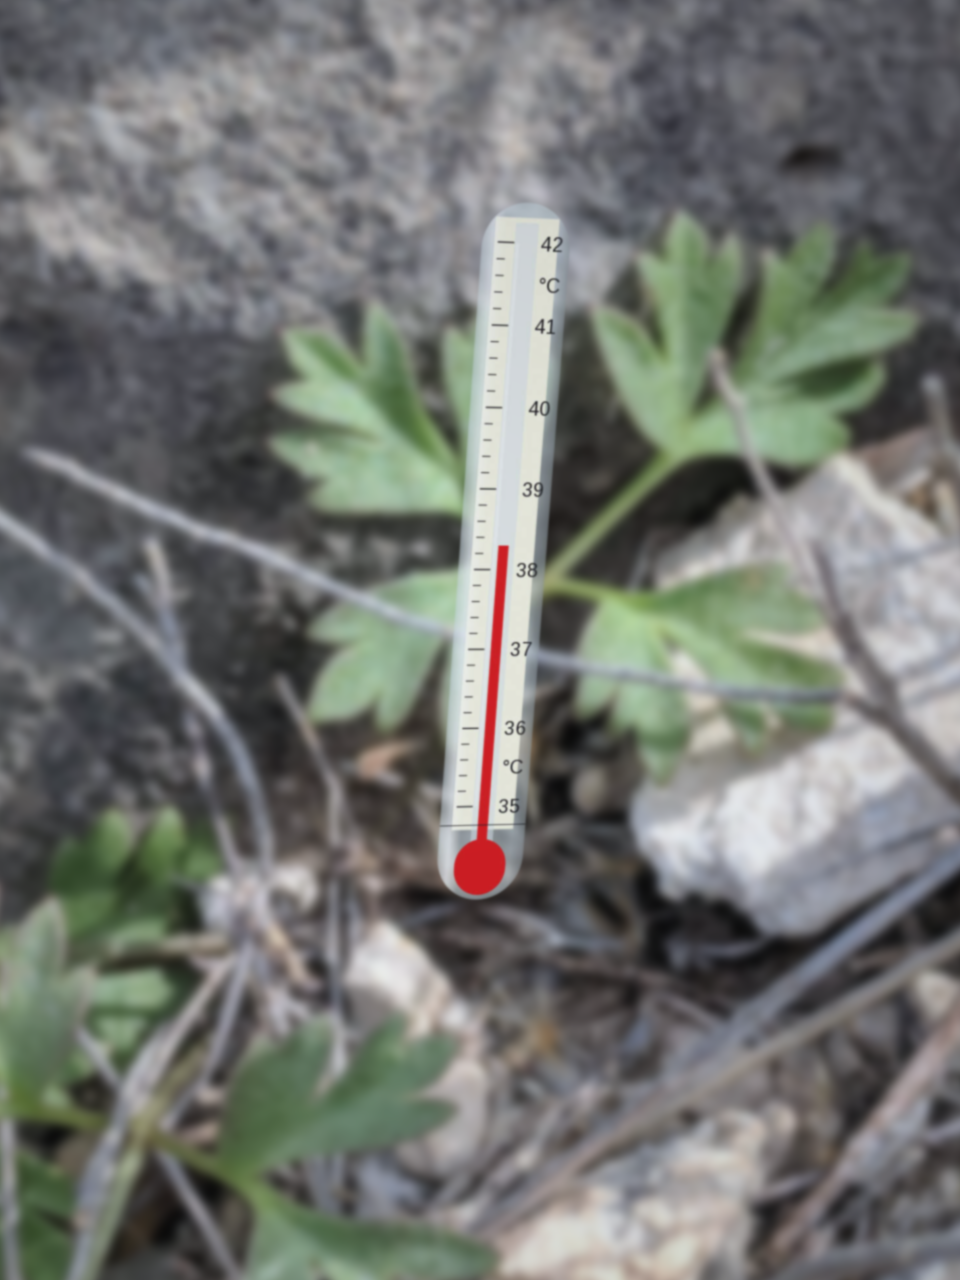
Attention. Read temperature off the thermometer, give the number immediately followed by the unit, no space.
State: 38.3°C
